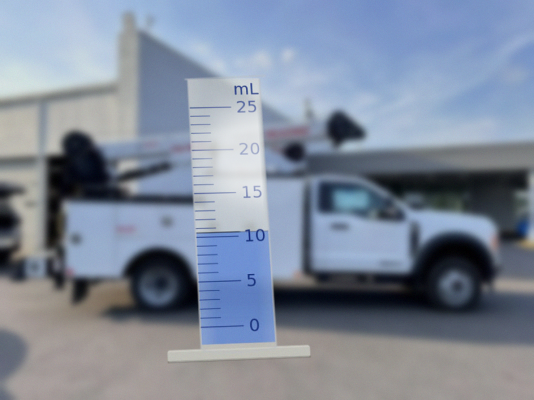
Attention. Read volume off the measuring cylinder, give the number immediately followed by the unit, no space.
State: 10.5mL
